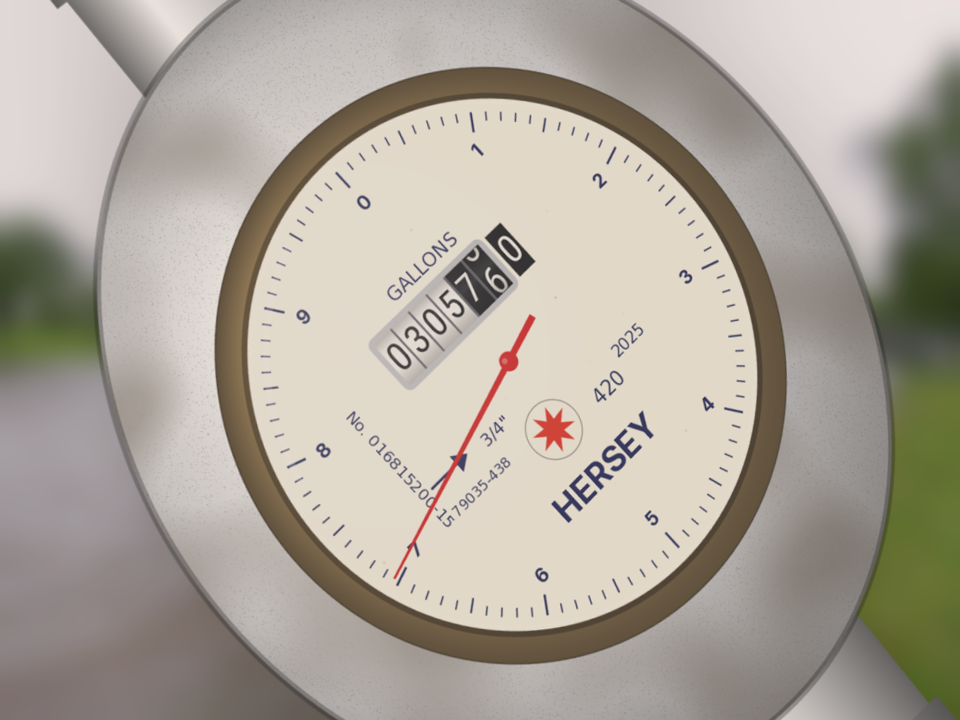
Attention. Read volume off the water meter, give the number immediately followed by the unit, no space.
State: 305757.0gal
